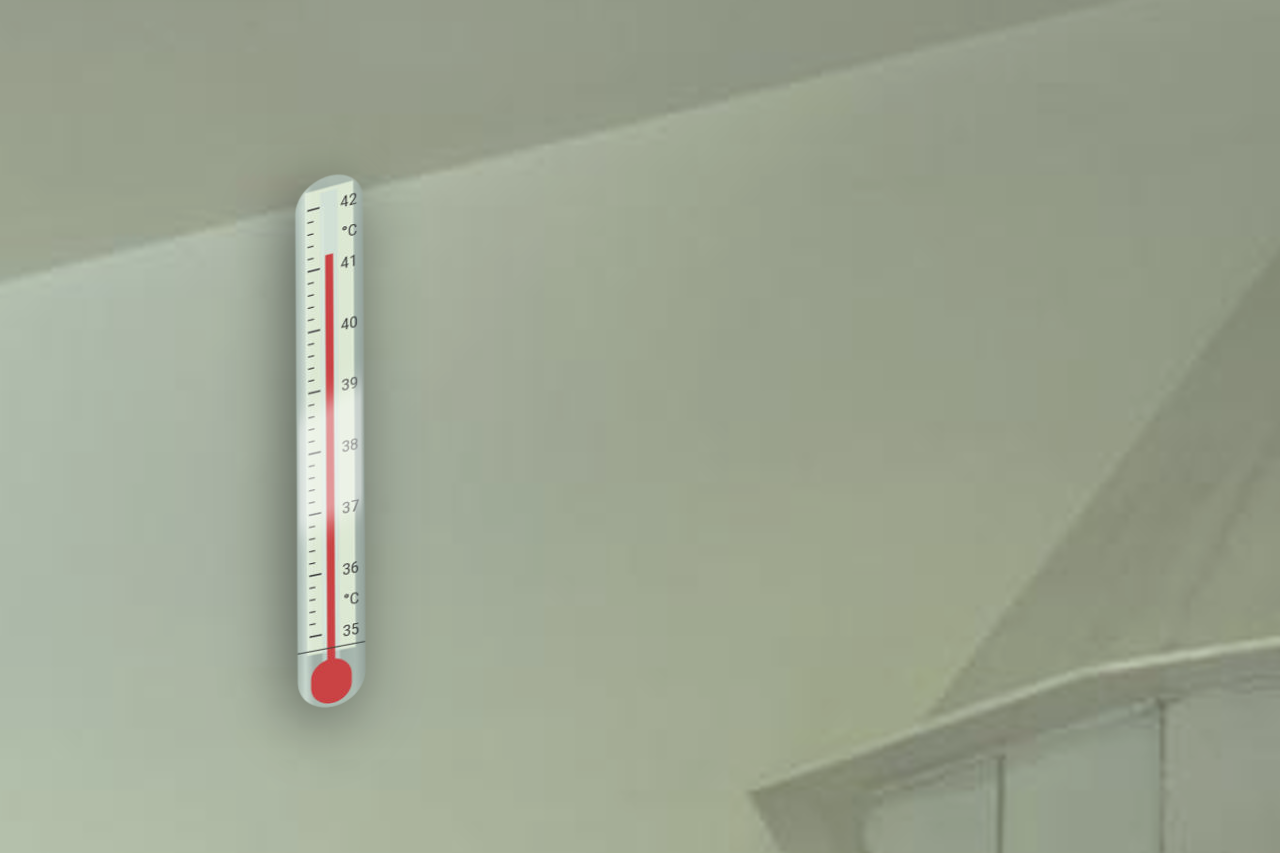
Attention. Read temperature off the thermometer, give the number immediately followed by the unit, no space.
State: 41.2°C
